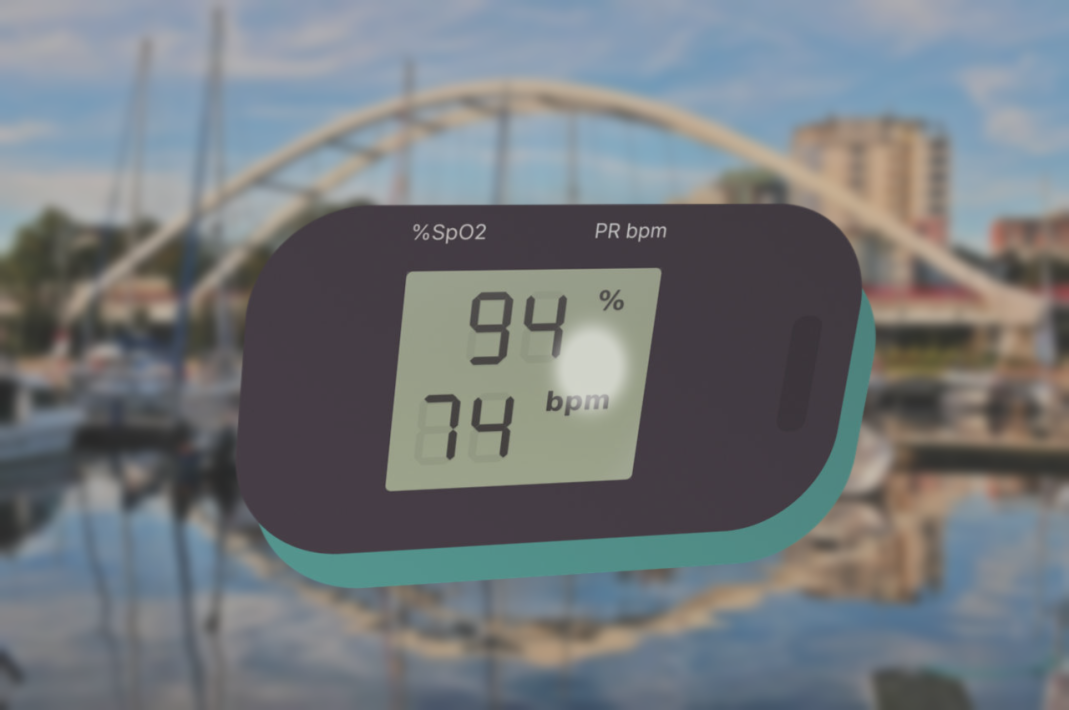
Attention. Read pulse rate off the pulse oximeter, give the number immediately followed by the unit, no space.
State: 74bpm
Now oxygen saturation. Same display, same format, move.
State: 94%
